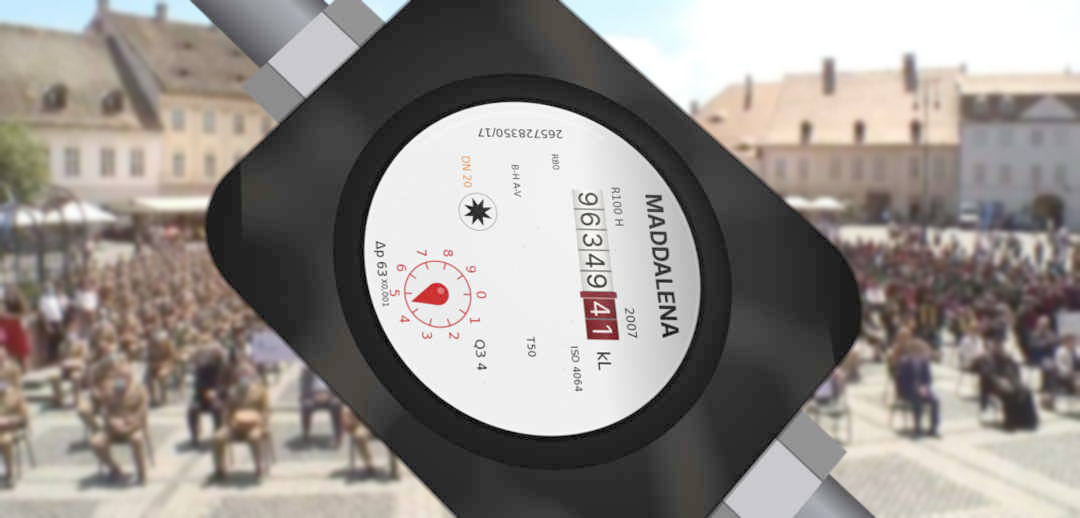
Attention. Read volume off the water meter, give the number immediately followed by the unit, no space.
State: 96349.414kL
